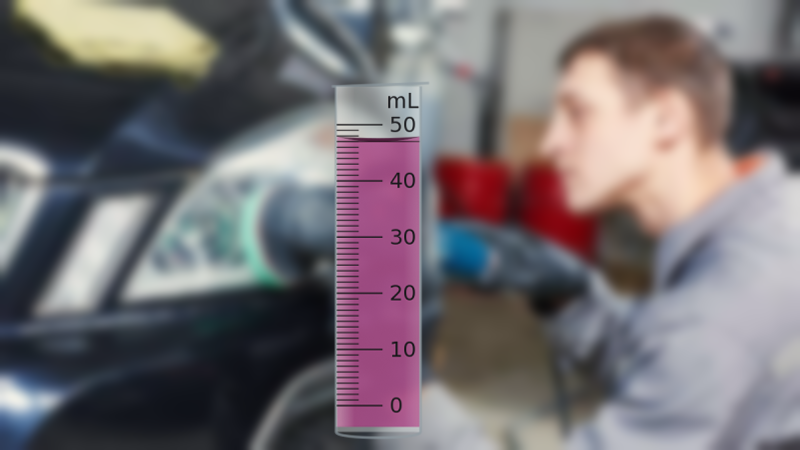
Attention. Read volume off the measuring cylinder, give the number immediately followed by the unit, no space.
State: 47mL
